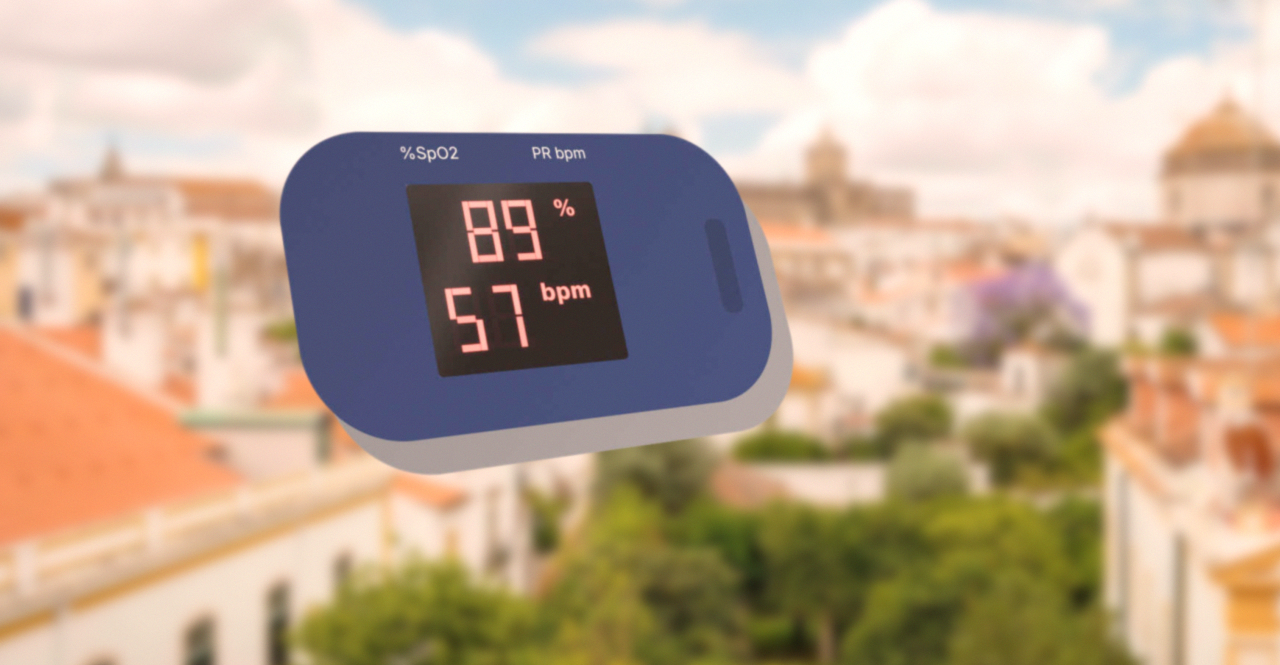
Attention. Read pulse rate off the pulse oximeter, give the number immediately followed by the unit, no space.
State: 57bpm
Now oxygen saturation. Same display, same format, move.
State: 89%
